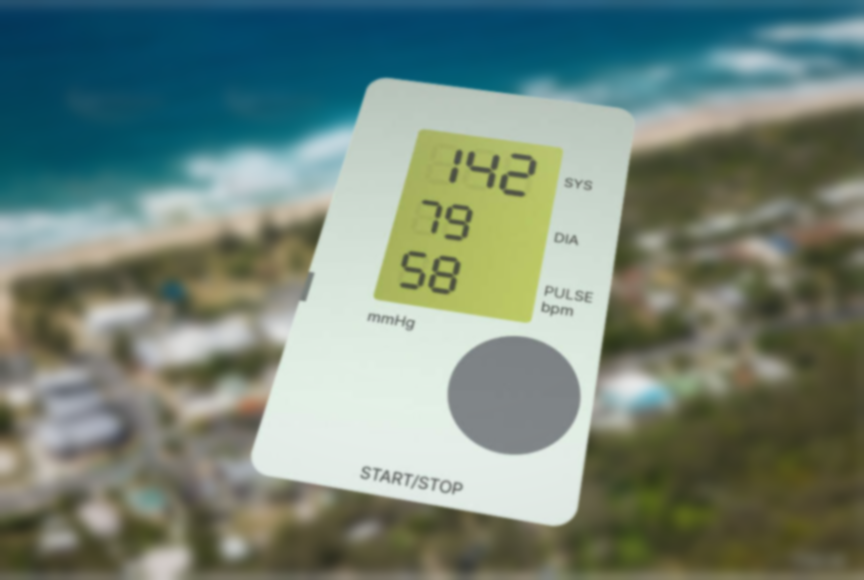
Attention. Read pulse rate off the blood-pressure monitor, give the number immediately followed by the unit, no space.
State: 58bpm
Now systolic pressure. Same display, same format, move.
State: 142mmHg
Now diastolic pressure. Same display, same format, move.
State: 79mmHg
